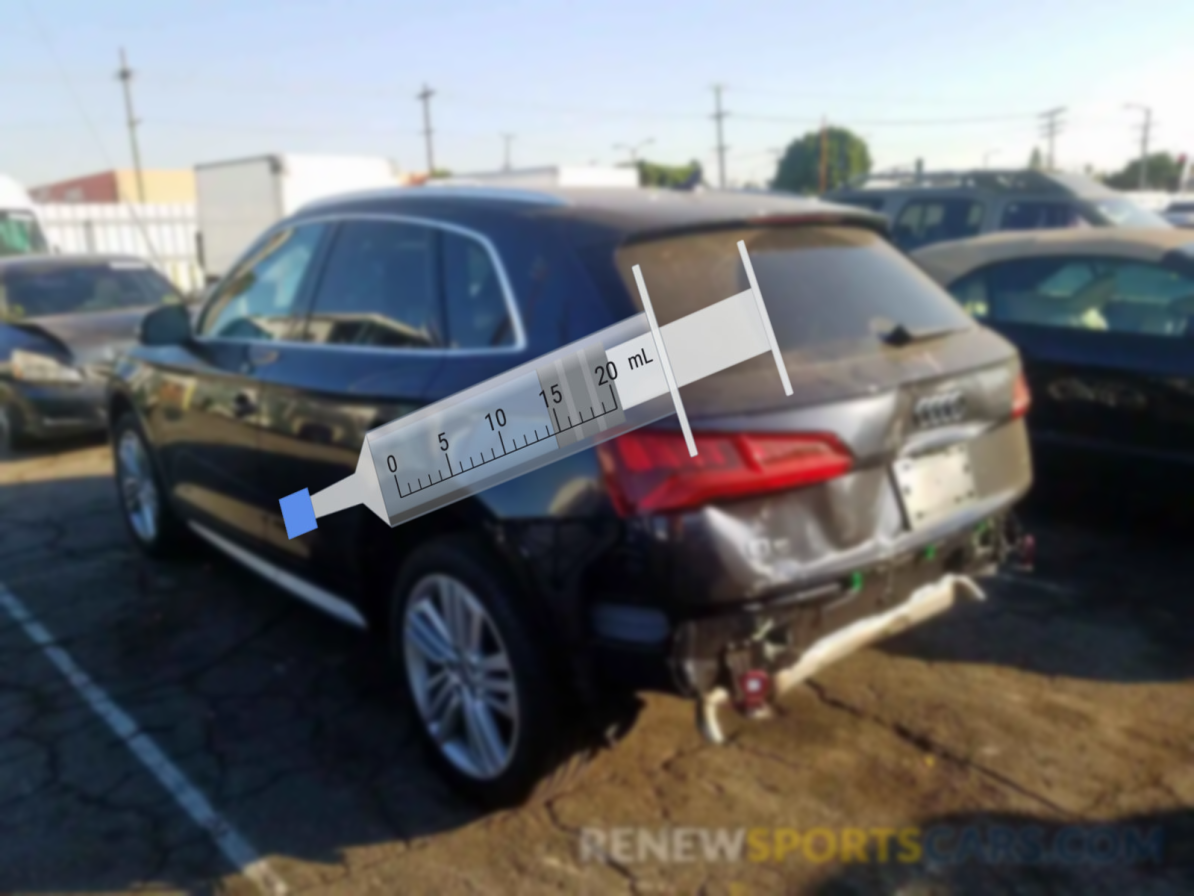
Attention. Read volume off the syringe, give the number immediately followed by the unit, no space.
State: 14.5mL
